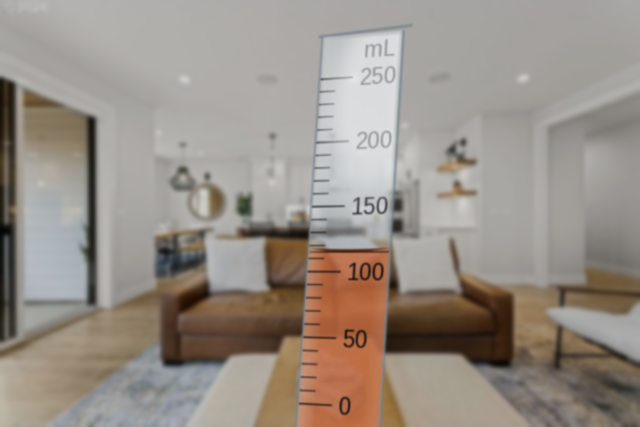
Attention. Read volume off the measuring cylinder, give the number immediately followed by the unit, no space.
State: 115mL
